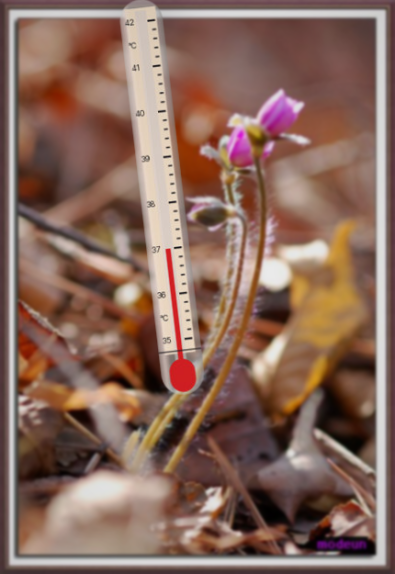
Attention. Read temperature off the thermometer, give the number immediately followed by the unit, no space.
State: 37°C
